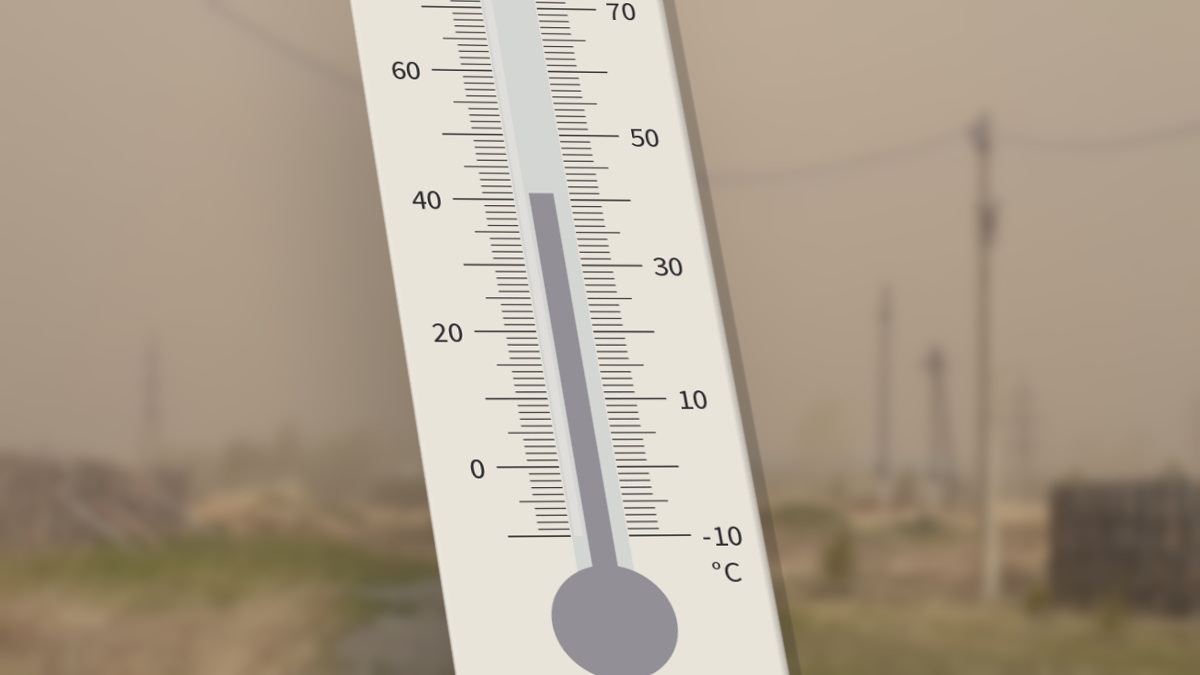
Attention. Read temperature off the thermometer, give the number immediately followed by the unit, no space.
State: 41°C
